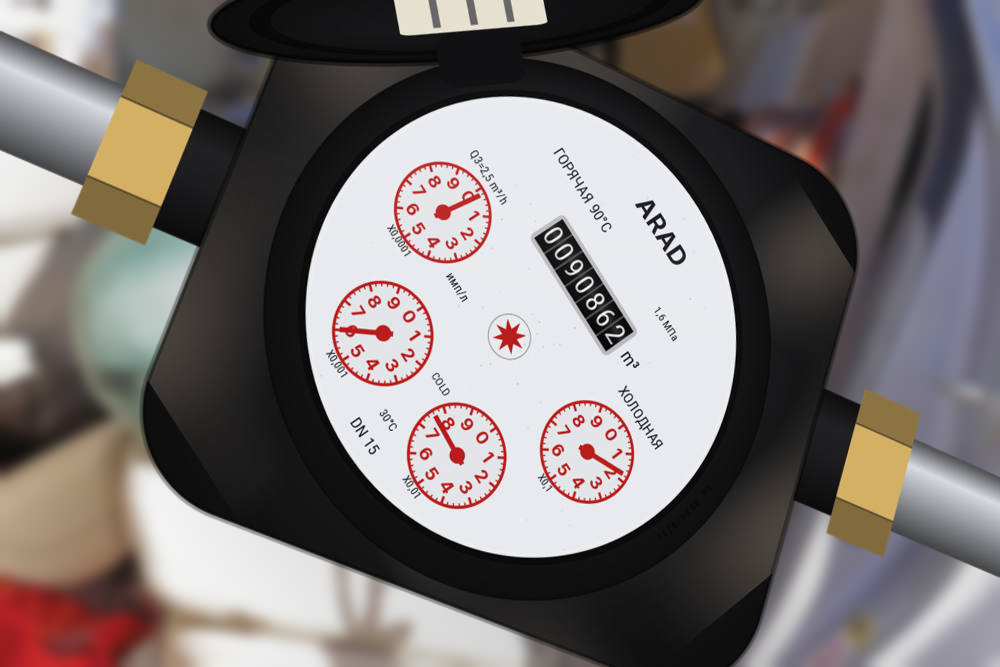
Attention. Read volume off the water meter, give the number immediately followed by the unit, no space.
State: 90862.1760m³
